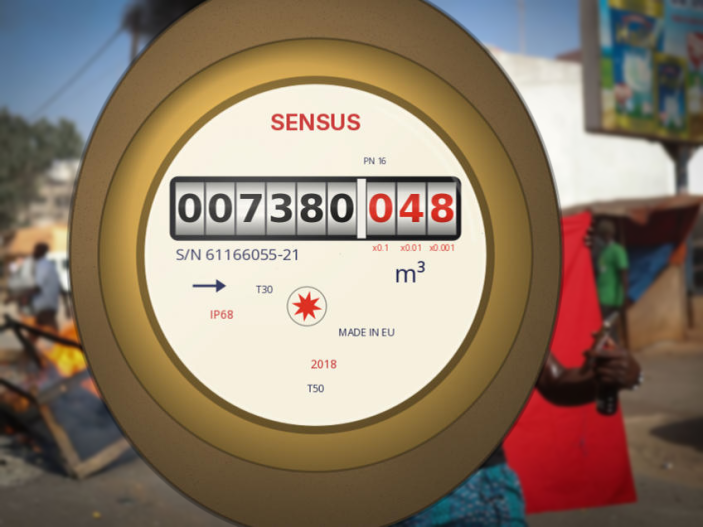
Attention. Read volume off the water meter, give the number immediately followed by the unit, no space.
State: 7380.048m³
